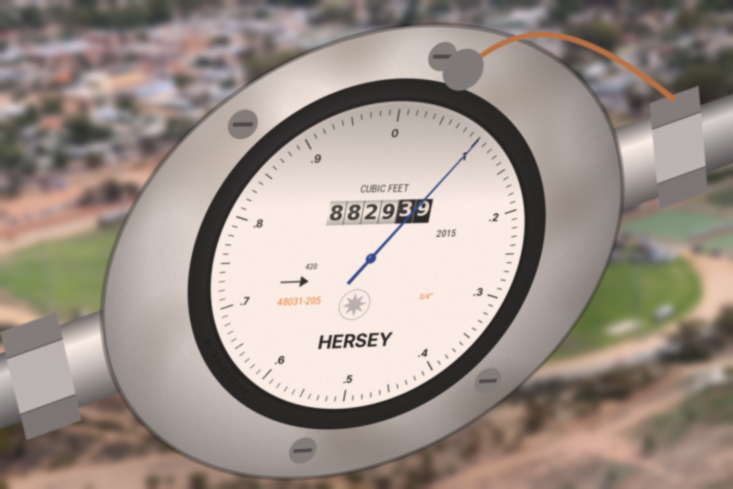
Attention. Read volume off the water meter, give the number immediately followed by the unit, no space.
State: 882939.10ft³
